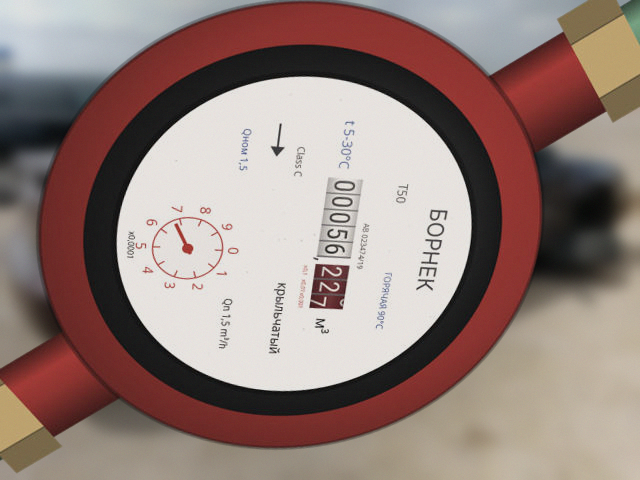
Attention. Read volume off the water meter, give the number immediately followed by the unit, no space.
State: 56.2266m³
